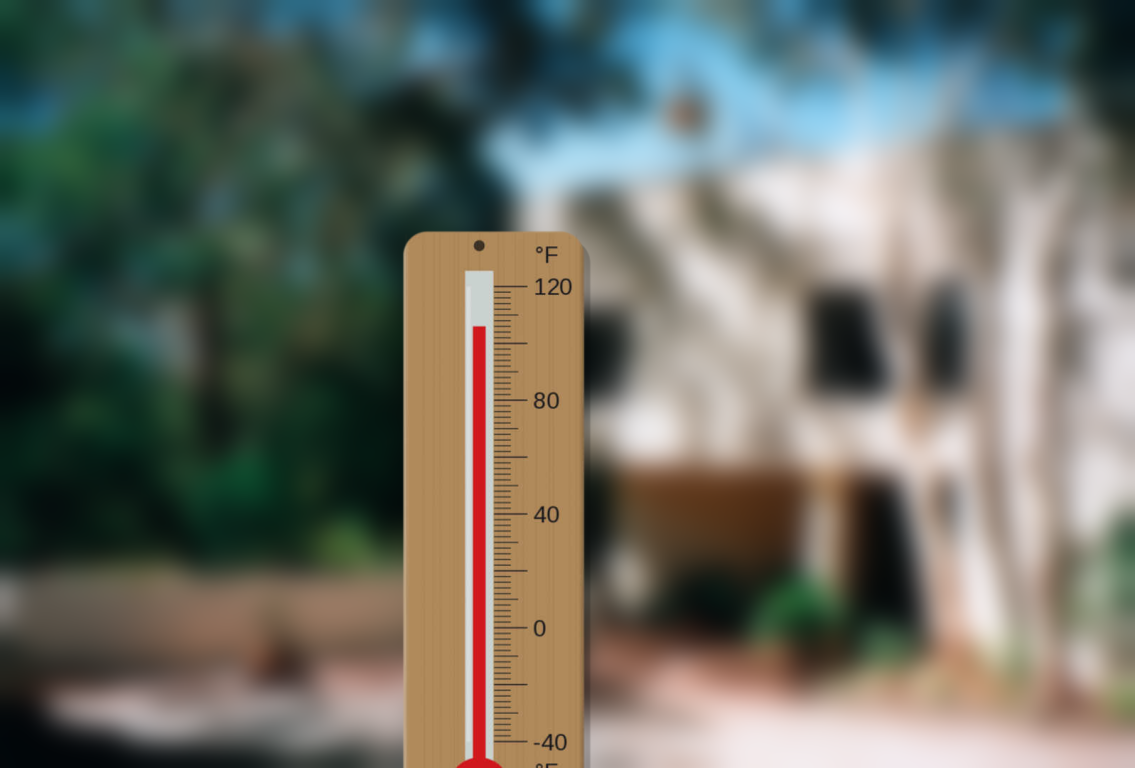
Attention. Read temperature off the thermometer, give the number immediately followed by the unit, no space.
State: 106°F
